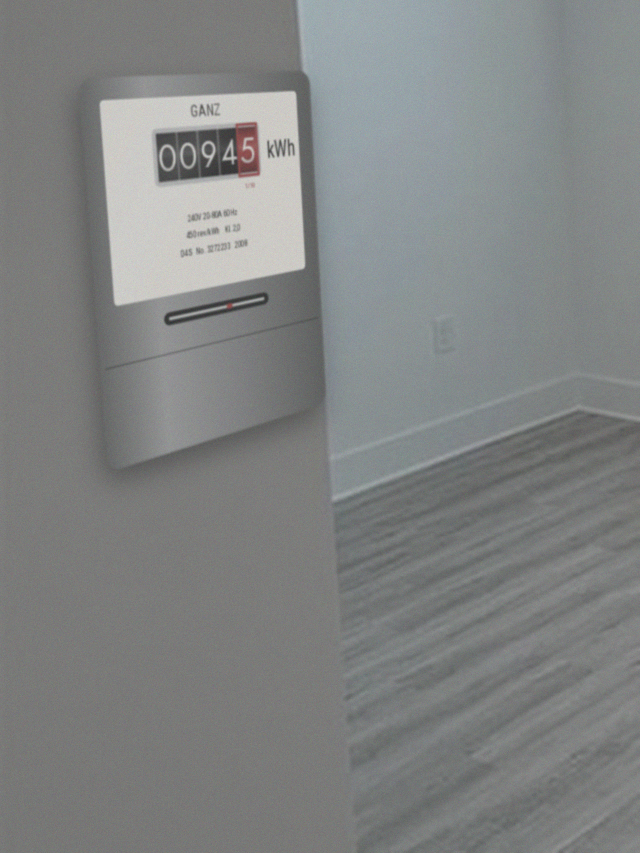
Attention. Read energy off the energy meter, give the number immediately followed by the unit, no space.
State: 94.5kWh
